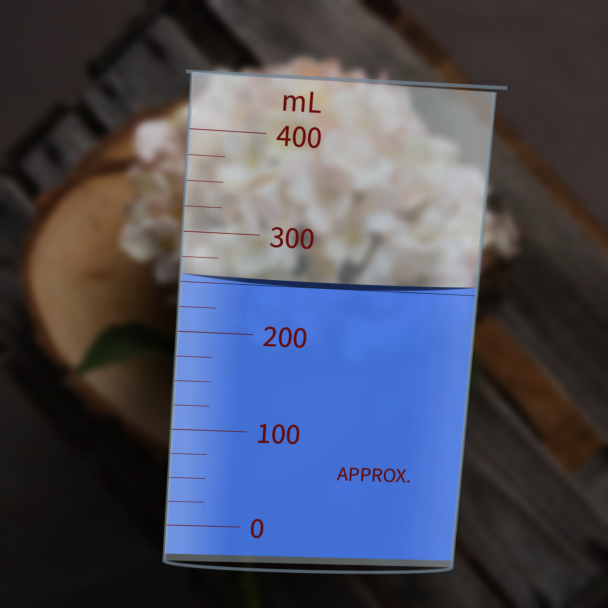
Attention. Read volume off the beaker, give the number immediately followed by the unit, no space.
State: 250mL
